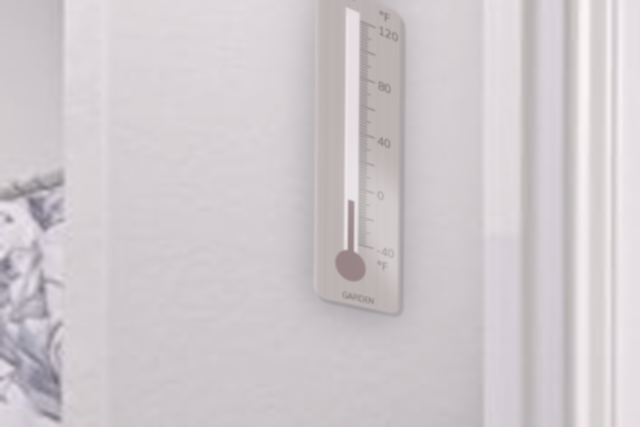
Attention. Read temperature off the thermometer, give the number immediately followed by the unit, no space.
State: -10°F
